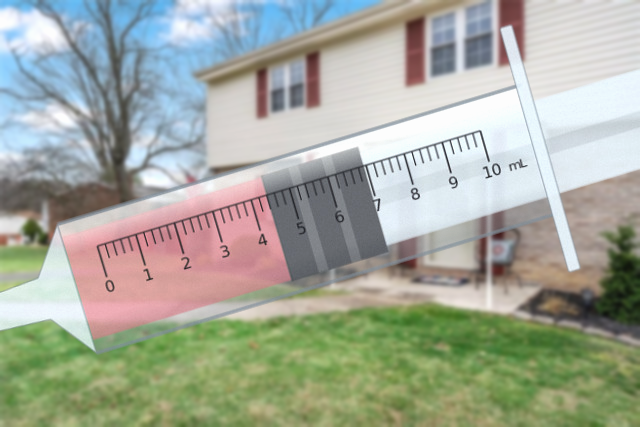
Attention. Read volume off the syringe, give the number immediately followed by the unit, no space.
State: 4.4mL
